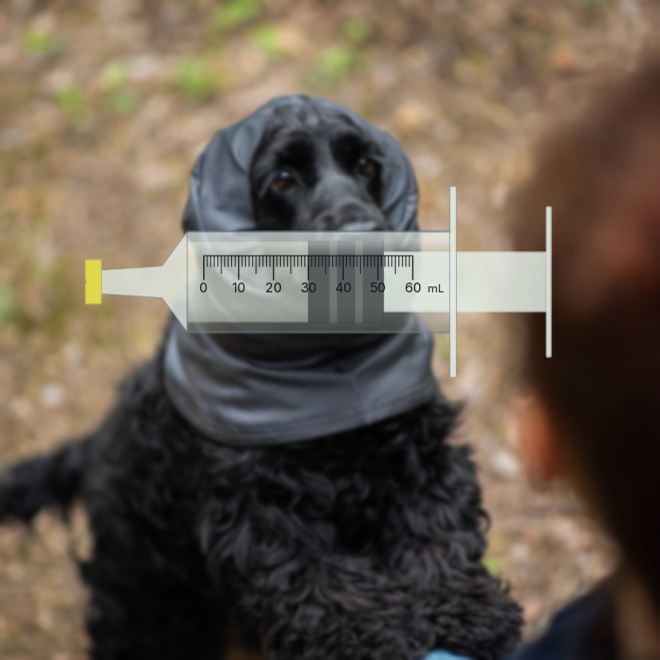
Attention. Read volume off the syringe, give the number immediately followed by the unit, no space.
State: 30mL
